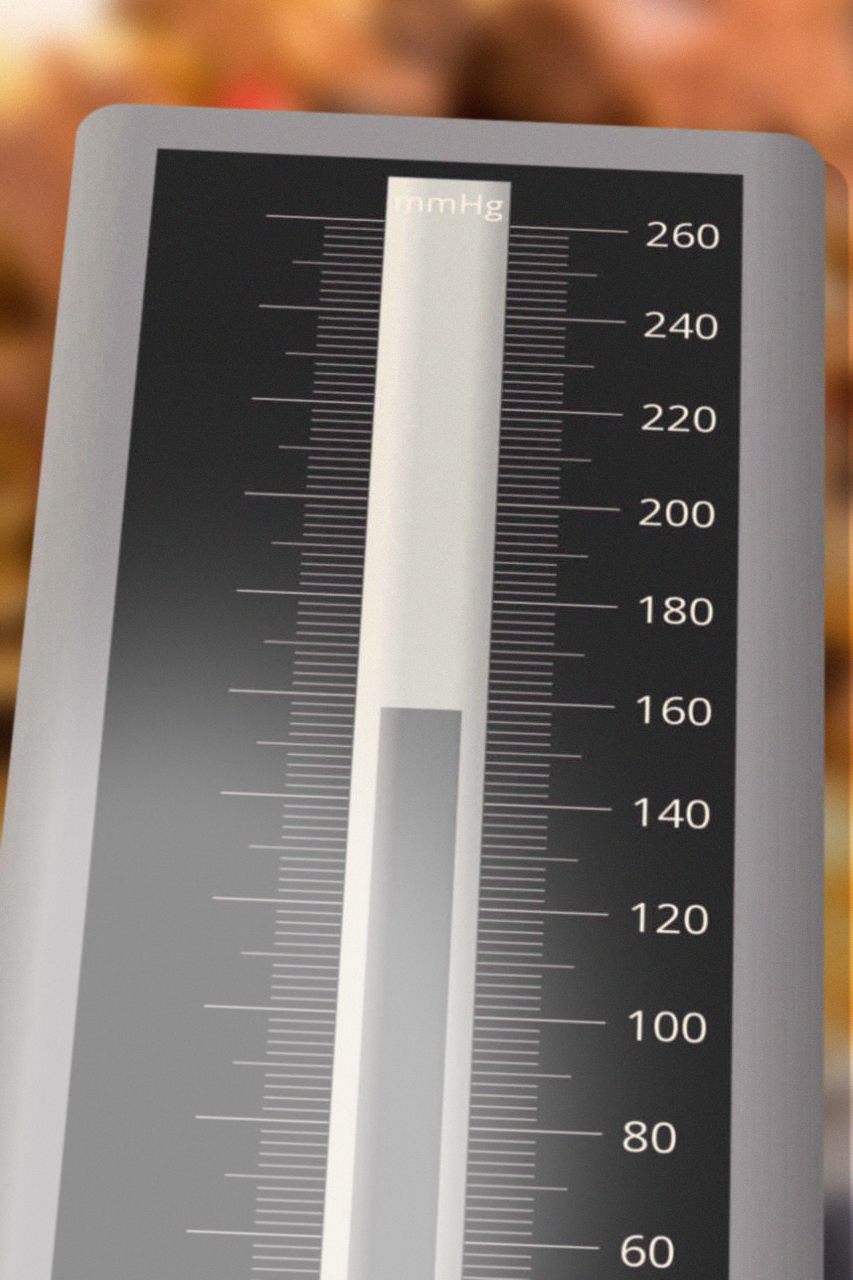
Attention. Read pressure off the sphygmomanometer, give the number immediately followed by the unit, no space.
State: 158mmHg
